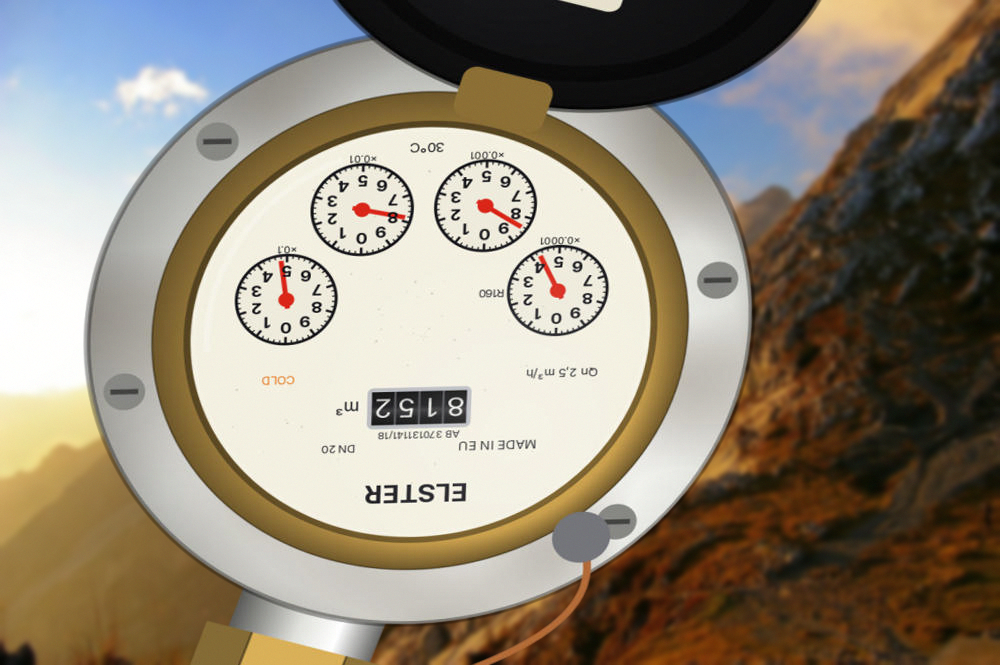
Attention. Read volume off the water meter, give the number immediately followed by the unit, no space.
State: 8152.4784m³
